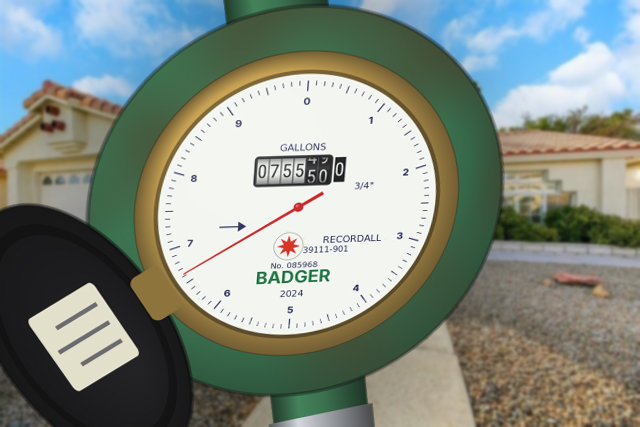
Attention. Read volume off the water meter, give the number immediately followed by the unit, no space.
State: 755496.6gal
